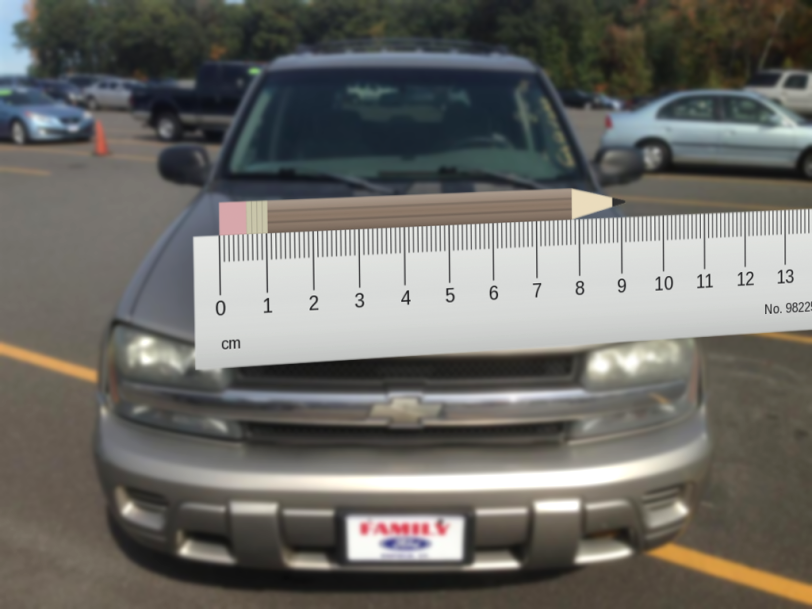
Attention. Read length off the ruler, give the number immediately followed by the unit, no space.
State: 9.1cm
